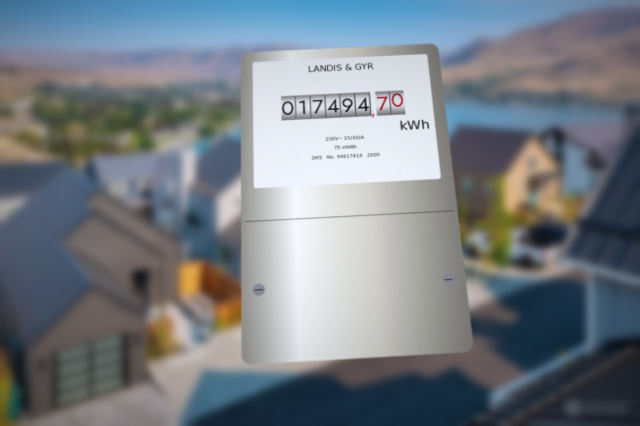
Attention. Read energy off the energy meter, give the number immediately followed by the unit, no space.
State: 17494.70kWh
